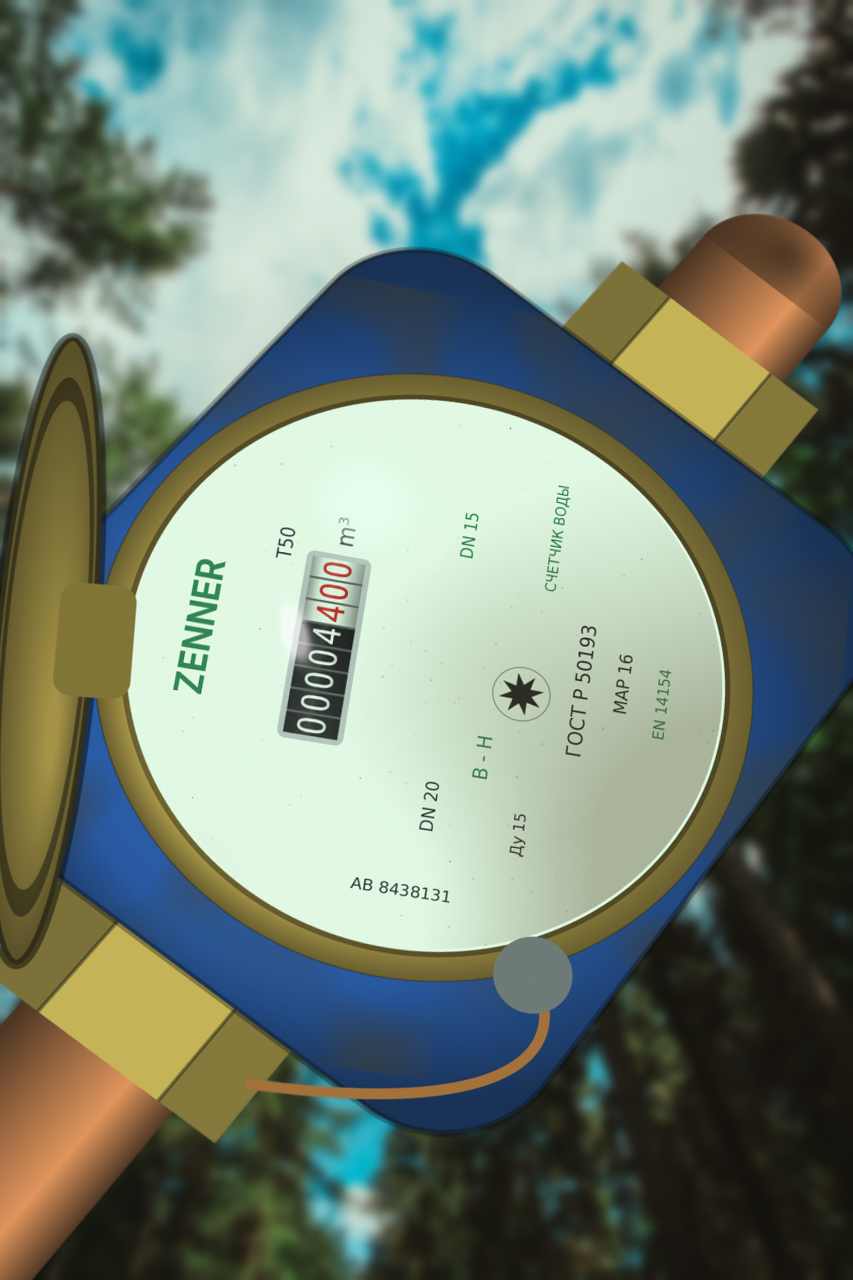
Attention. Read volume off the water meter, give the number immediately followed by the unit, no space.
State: 4.400m³
